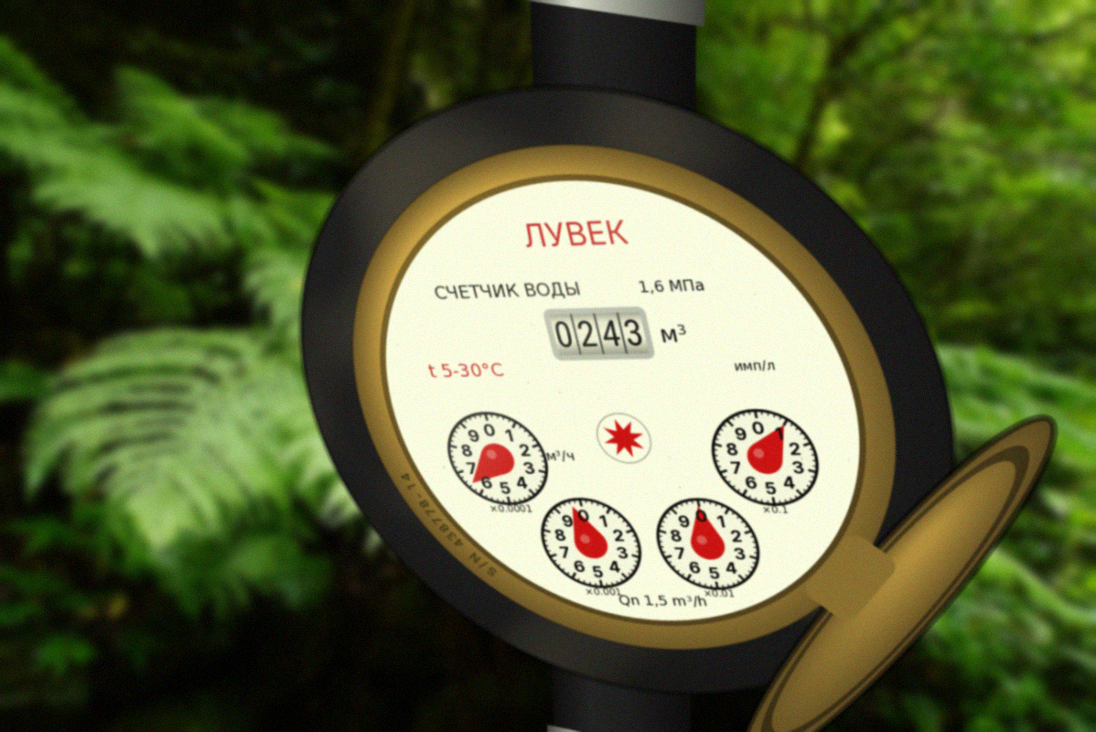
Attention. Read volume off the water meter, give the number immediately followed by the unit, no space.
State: 243.0996m³
